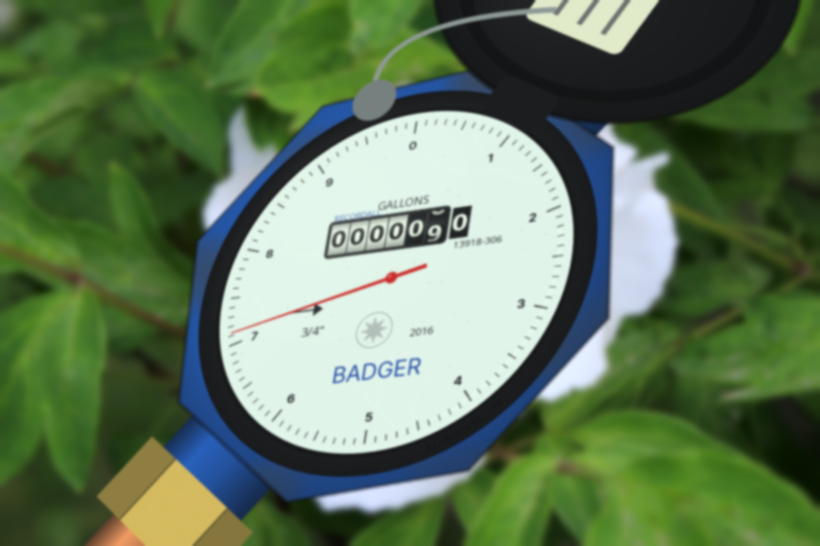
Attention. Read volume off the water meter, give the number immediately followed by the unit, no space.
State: 87.1gal
